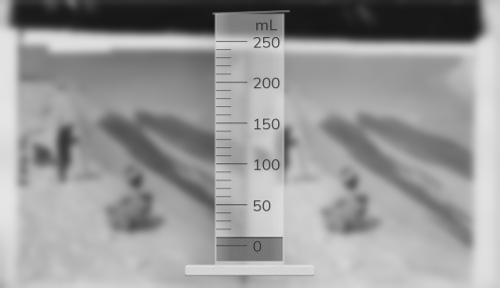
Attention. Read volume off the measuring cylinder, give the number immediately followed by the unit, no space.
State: 10mL
